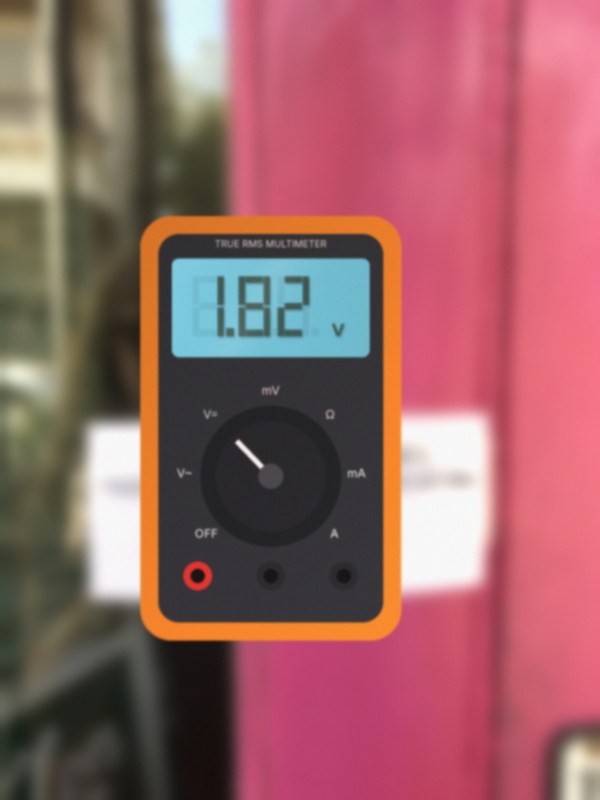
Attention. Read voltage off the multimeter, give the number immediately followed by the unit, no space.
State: 1.82V
